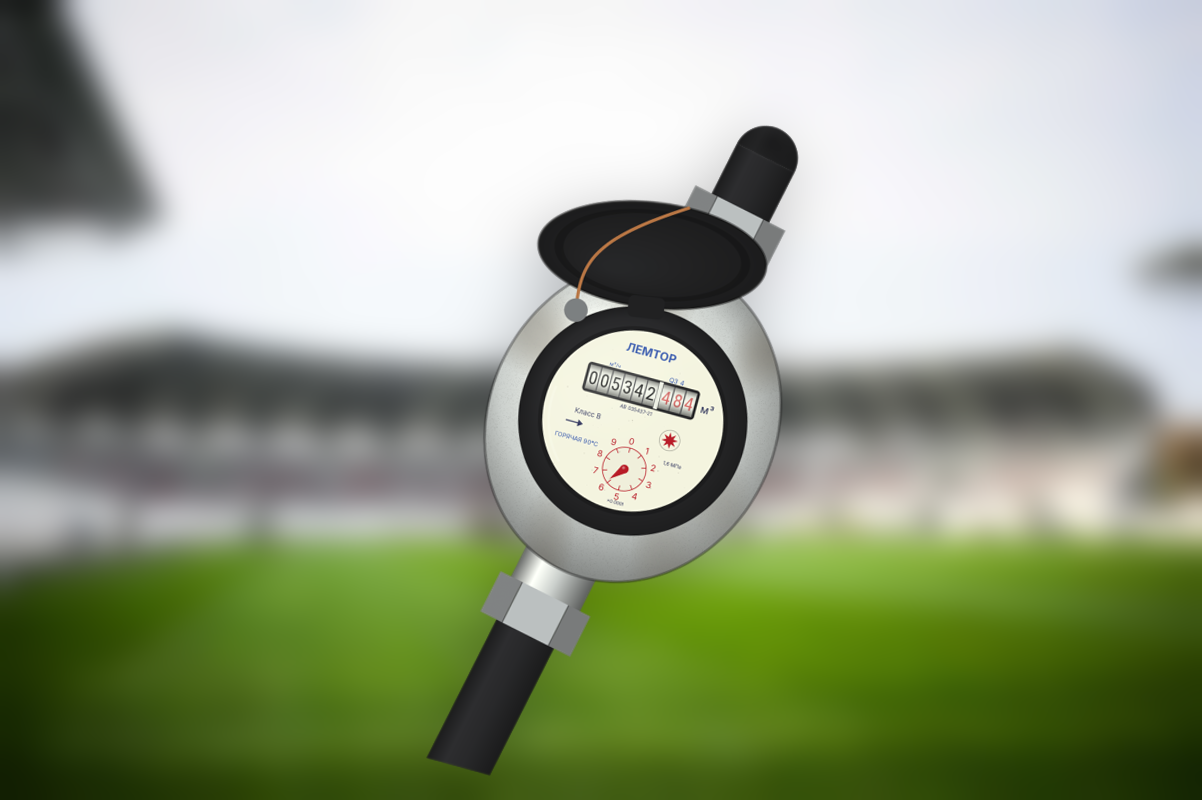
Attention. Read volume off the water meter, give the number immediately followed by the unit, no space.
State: 5342.4846m³
